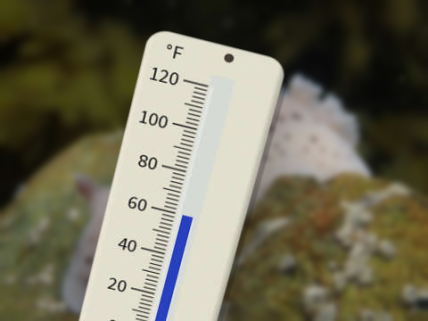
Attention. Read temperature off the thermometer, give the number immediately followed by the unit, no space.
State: 60°F
